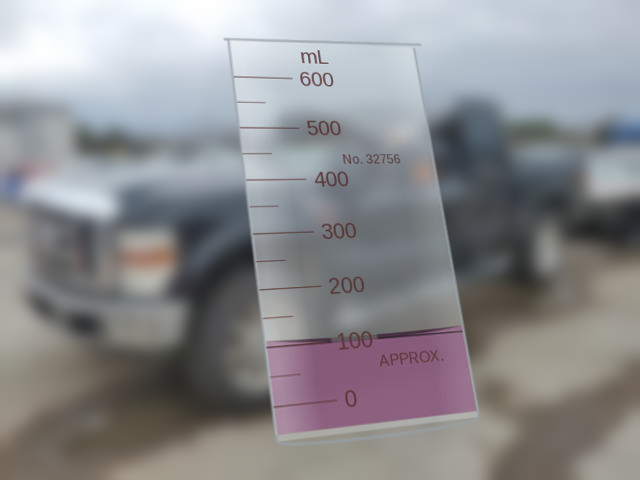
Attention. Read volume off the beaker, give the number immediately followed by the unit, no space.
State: 100mL
